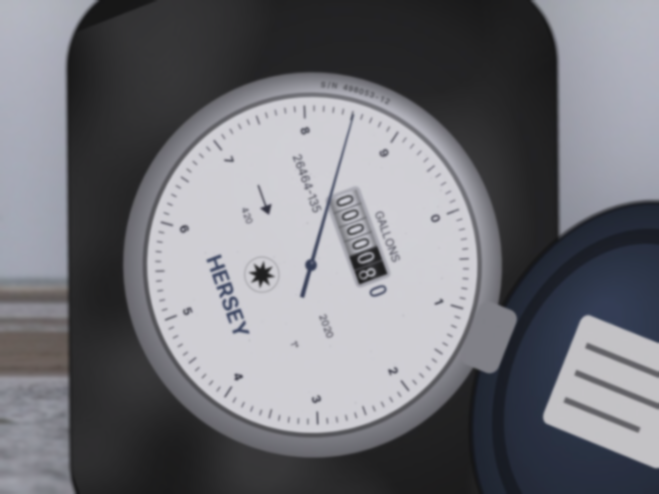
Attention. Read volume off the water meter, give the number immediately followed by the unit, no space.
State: 78.5gal
